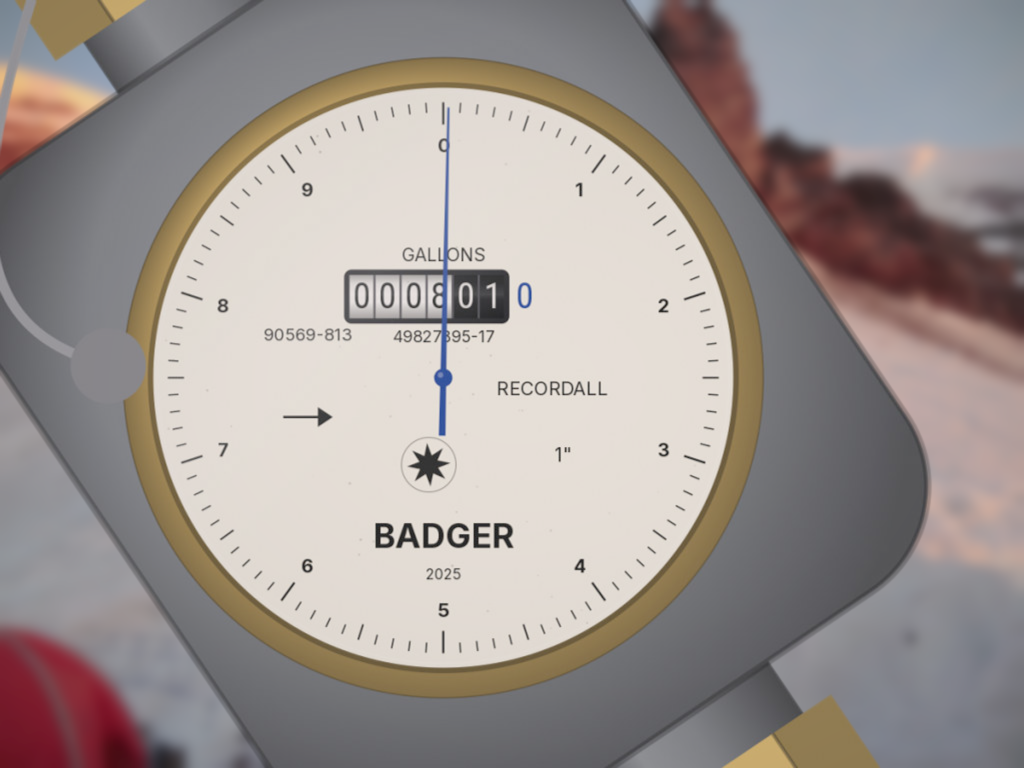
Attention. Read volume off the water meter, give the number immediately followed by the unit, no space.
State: 8010.0gal
